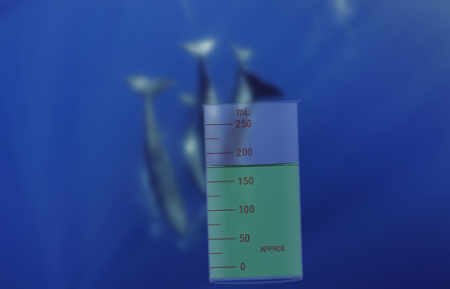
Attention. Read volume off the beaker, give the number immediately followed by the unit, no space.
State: 175mL
